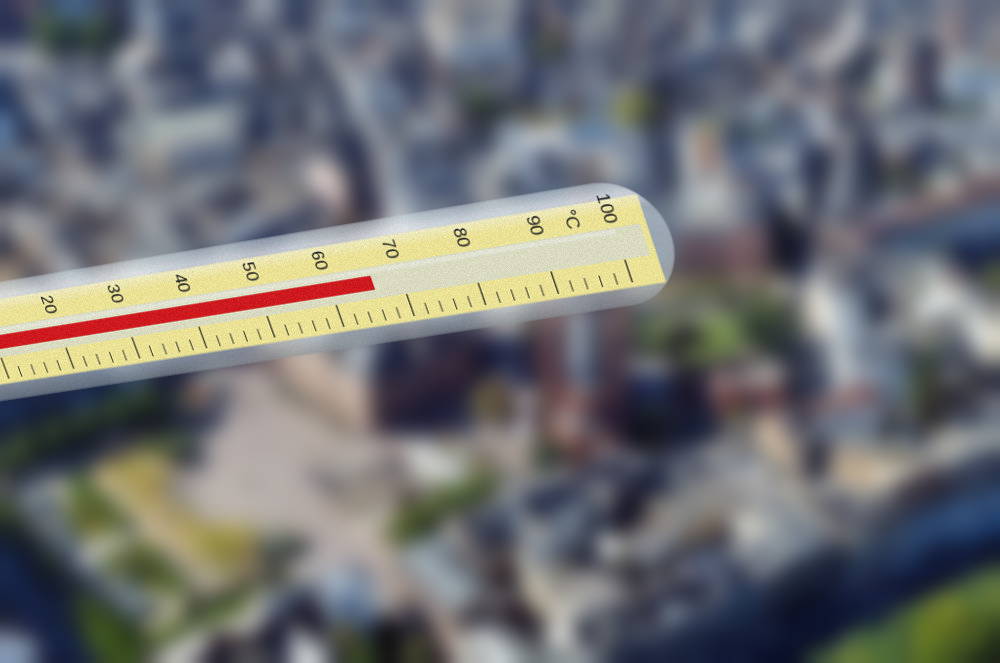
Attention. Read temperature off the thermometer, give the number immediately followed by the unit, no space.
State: 66°C
